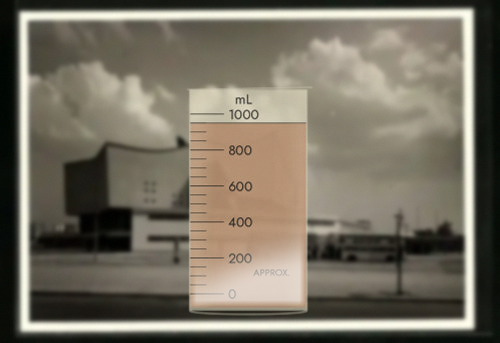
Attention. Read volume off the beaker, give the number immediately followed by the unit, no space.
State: 950mL
